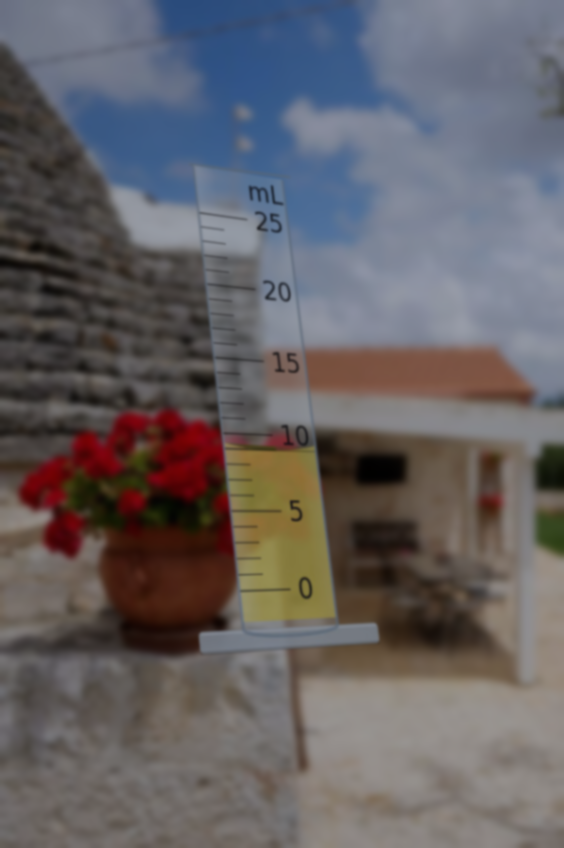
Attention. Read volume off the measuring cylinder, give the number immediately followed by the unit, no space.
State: 9mL
